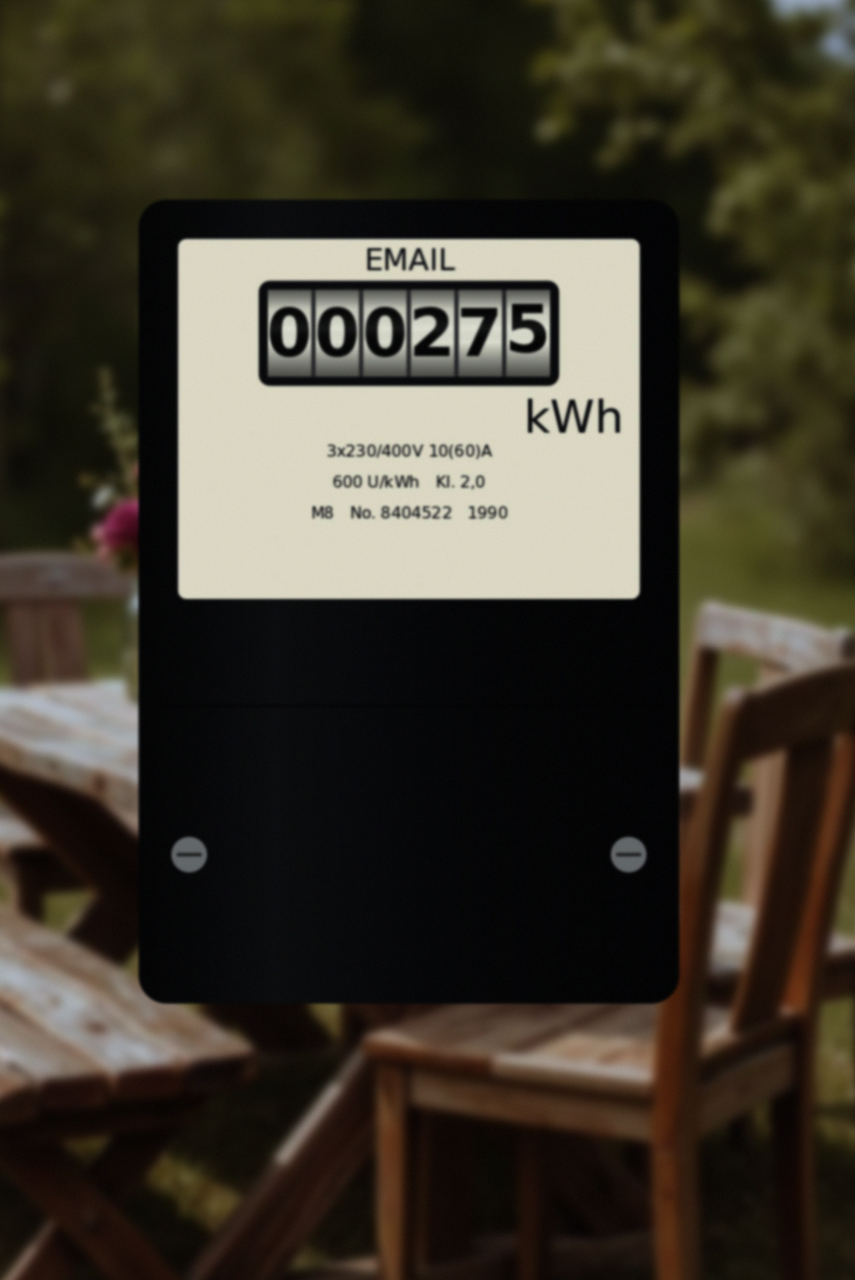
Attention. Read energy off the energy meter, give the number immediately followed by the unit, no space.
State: 275kWh
